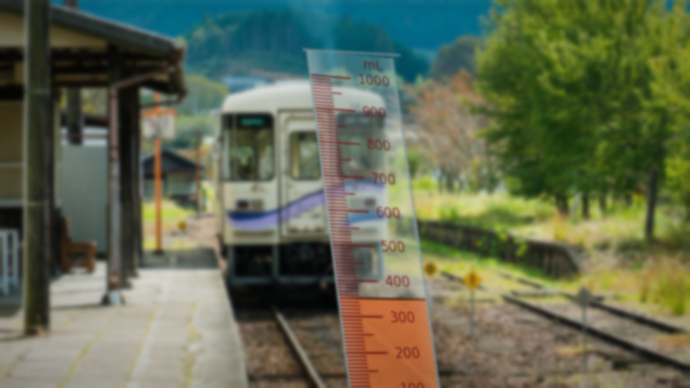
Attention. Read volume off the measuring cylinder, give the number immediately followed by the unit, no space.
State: 350mL
